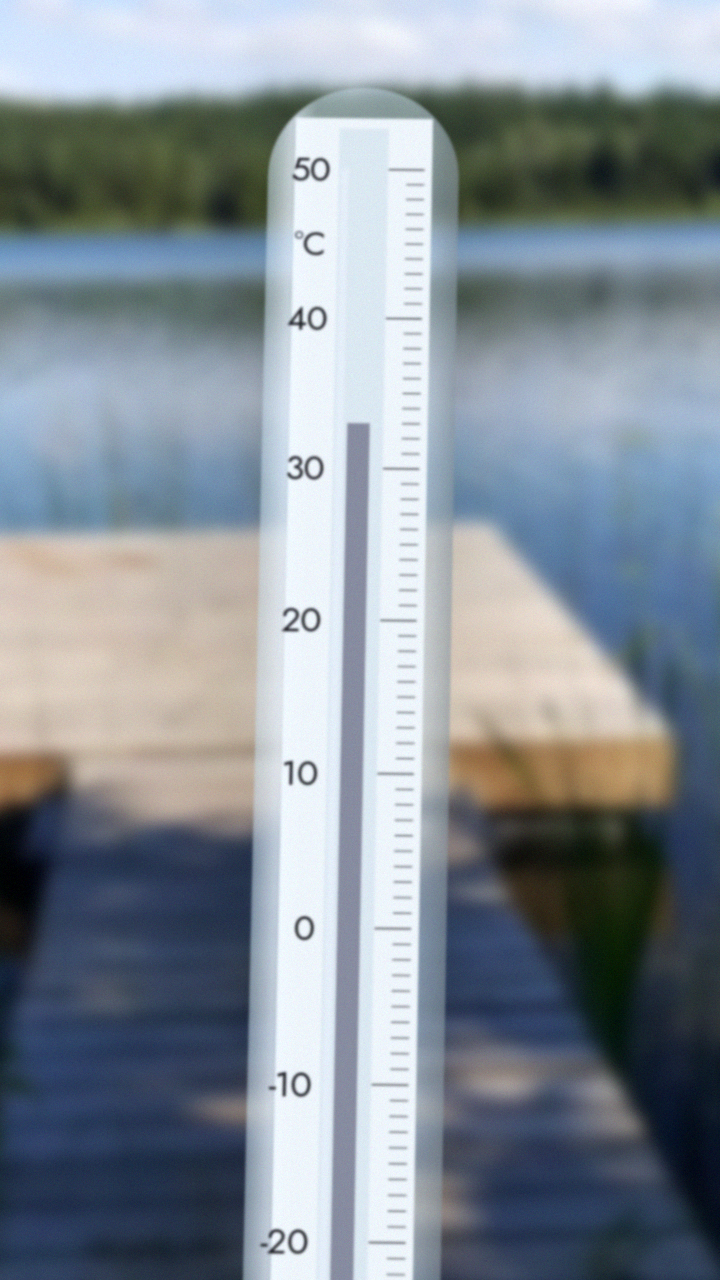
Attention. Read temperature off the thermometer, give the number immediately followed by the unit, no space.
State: 33°C
